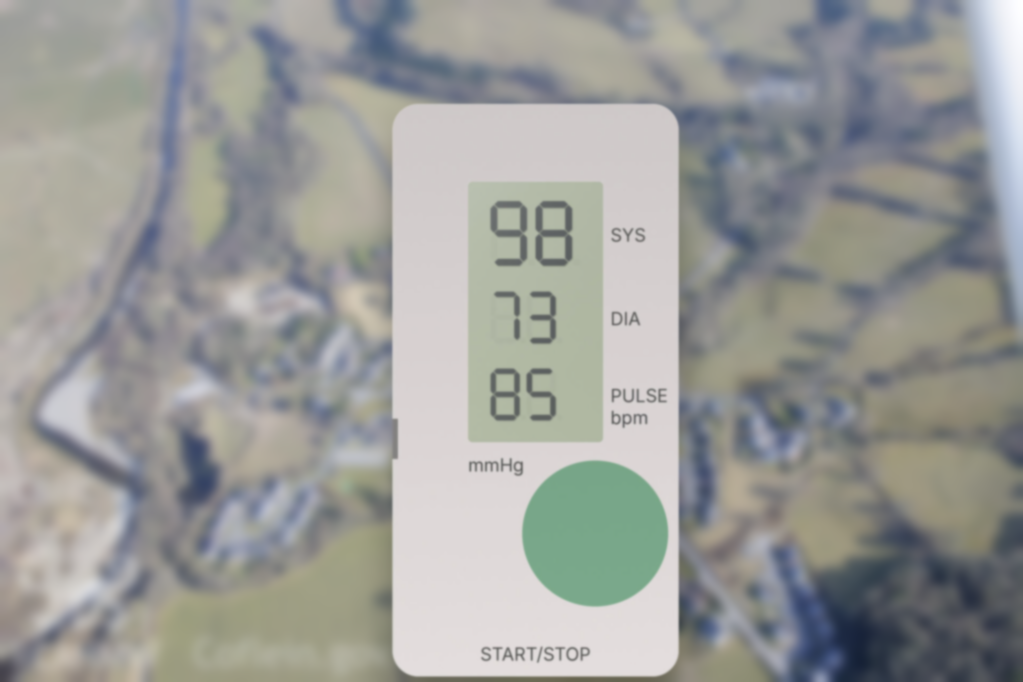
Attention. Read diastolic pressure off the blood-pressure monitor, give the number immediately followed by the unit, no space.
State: 73mmHg
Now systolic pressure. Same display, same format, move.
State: 98mmHg
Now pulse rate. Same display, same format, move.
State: 85bpm
